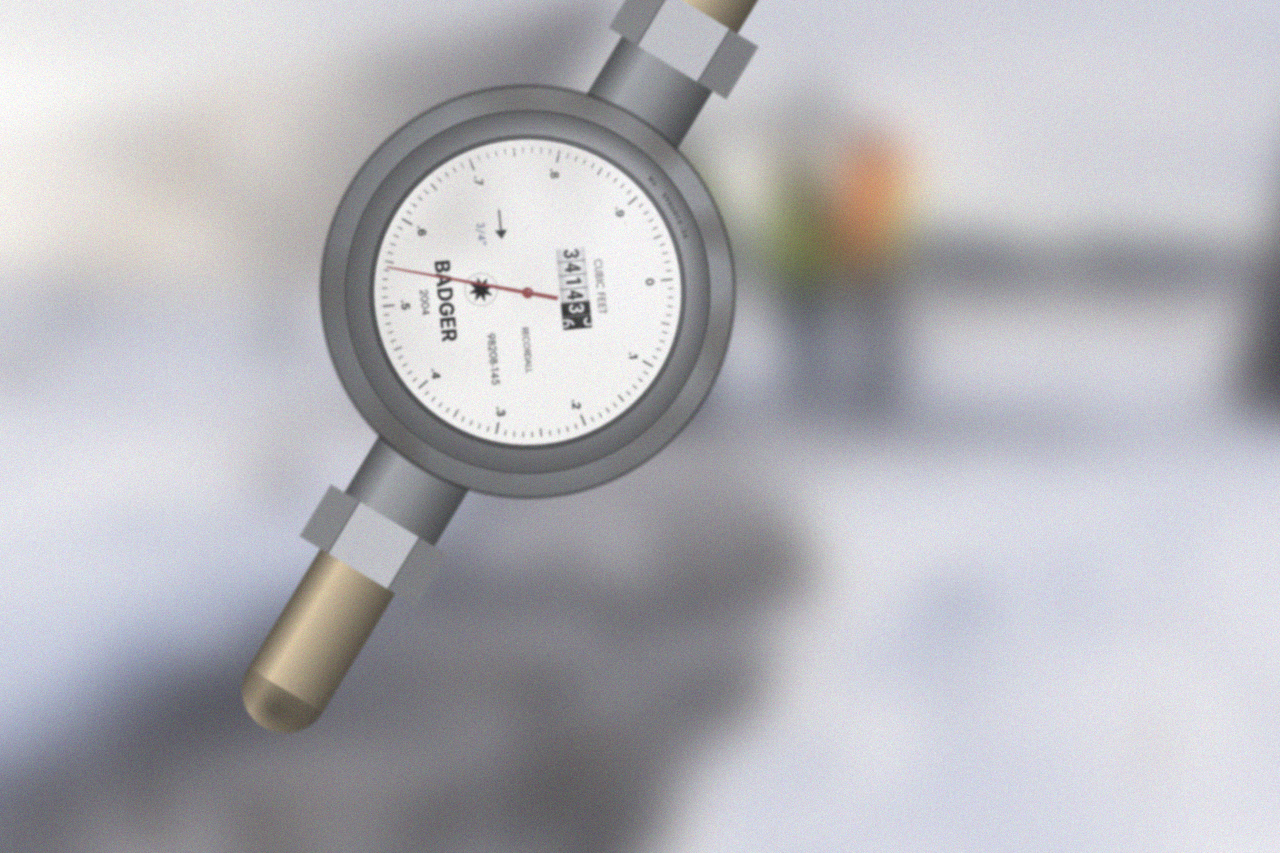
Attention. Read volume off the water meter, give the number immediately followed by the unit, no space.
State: 341435.54ft³
